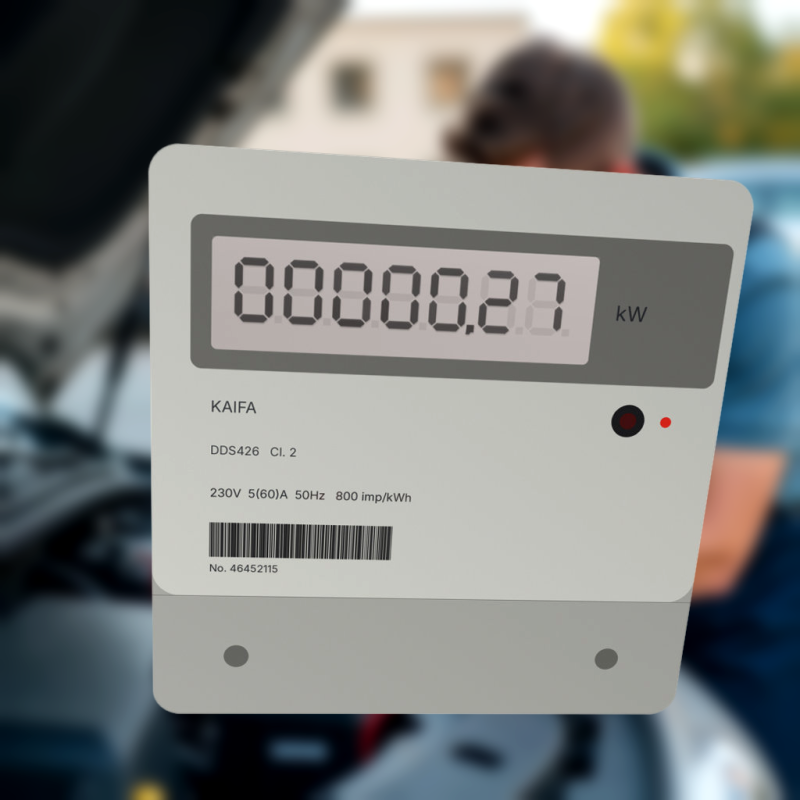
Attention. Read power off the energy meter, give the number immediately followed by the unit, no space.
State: 0.27kW
